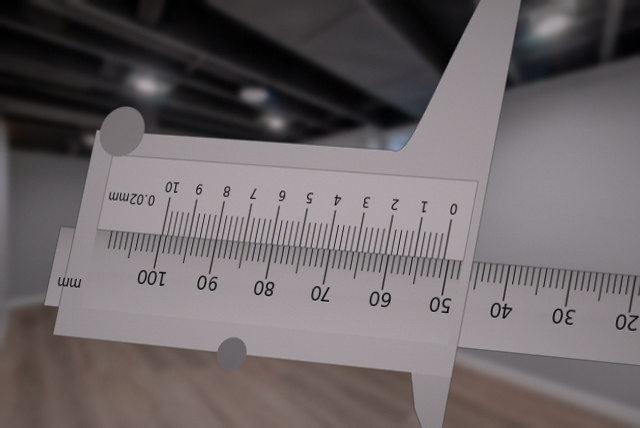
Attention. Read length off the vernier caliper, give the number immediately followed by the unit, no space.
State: 50.8mm
